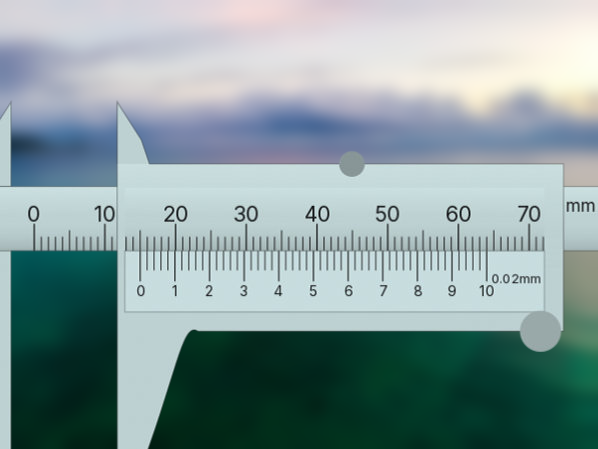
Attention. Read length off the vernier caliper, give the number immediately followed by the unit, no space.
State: 15.0mm
